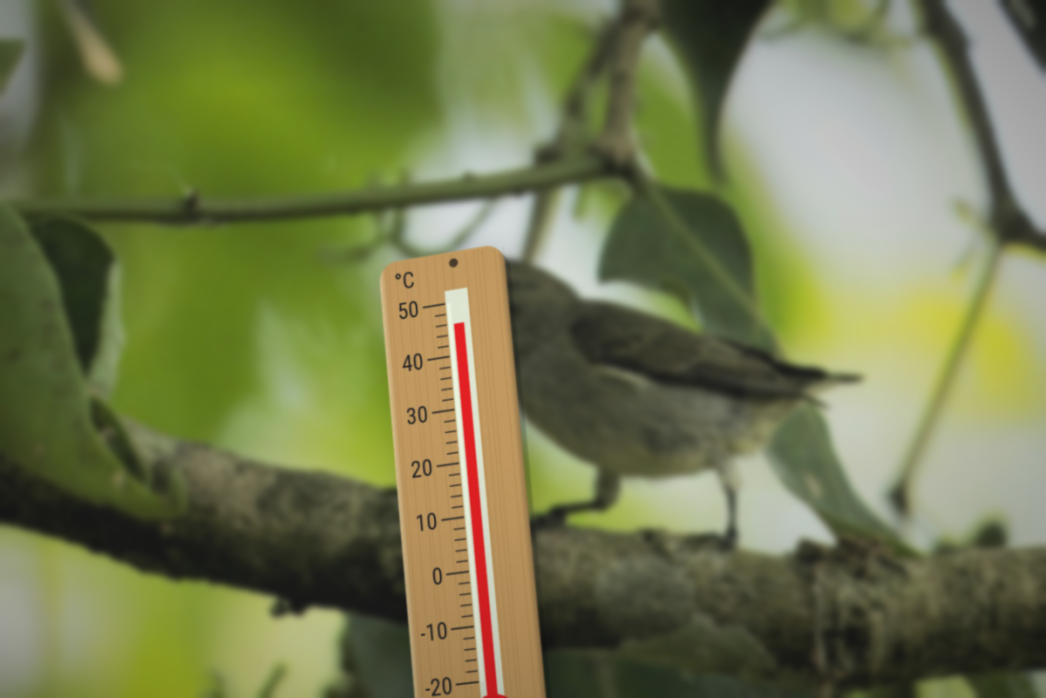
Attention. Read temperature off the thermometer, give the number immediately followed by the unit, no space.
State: 46°C
